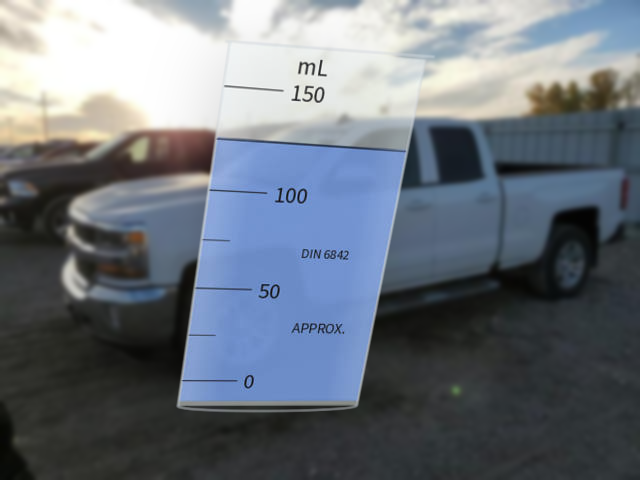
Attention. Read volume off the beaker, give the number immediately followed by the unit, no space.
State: 125mL
